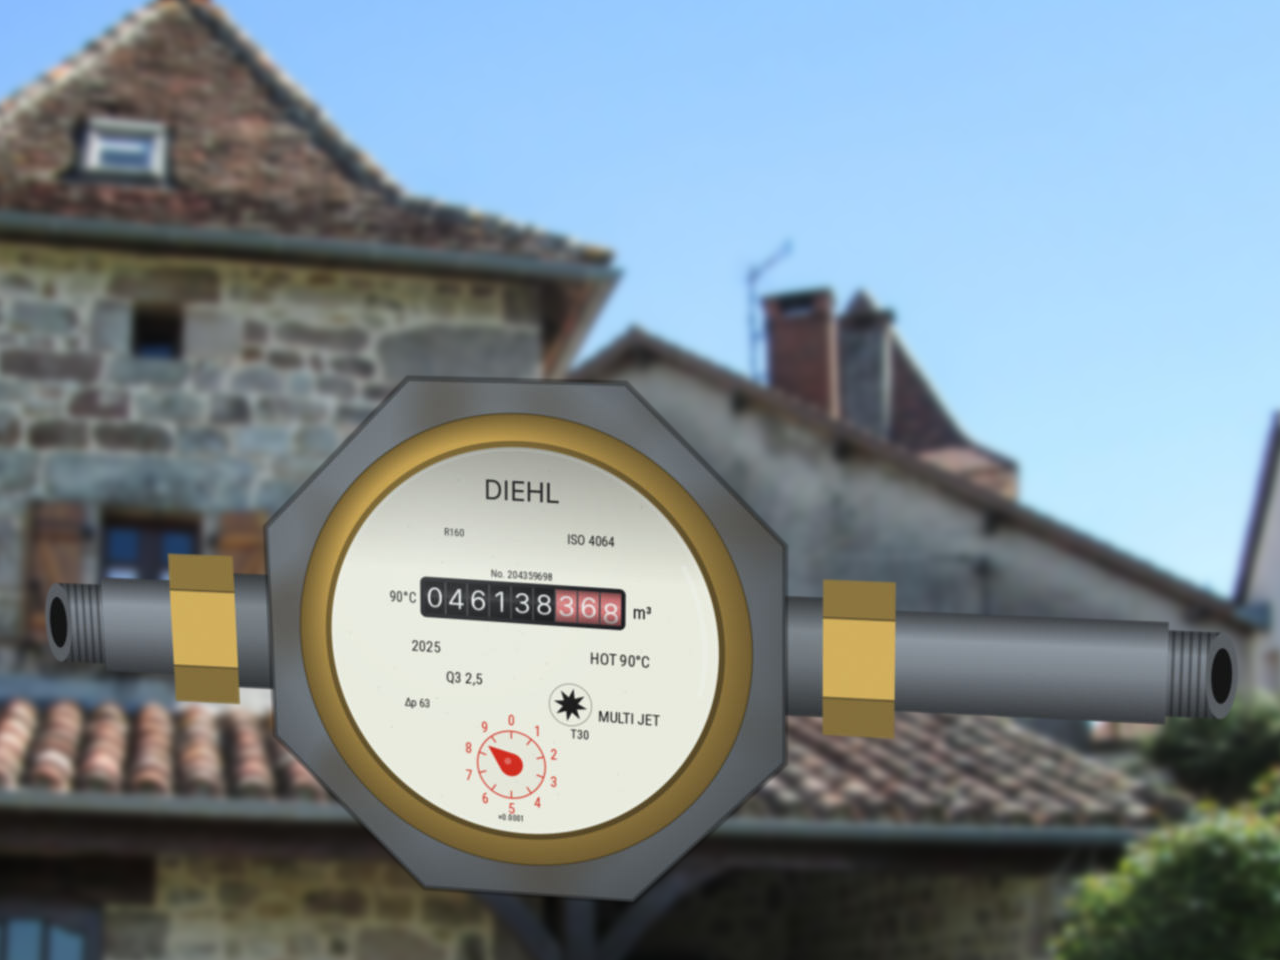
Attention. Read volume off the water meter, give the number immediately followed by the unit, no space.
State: 46138.3678m³
